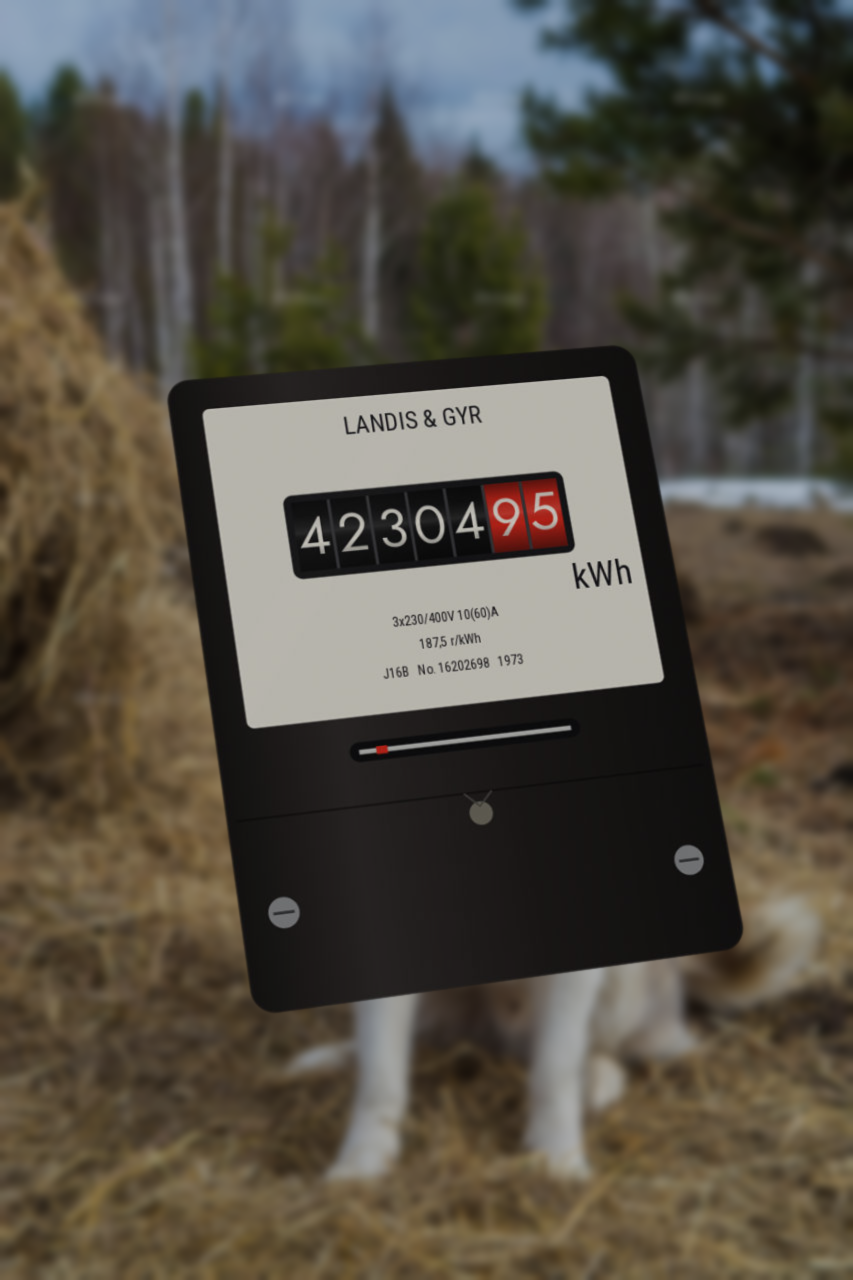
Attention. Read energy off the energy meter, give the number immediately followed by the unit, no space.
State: 42304.95kWh
